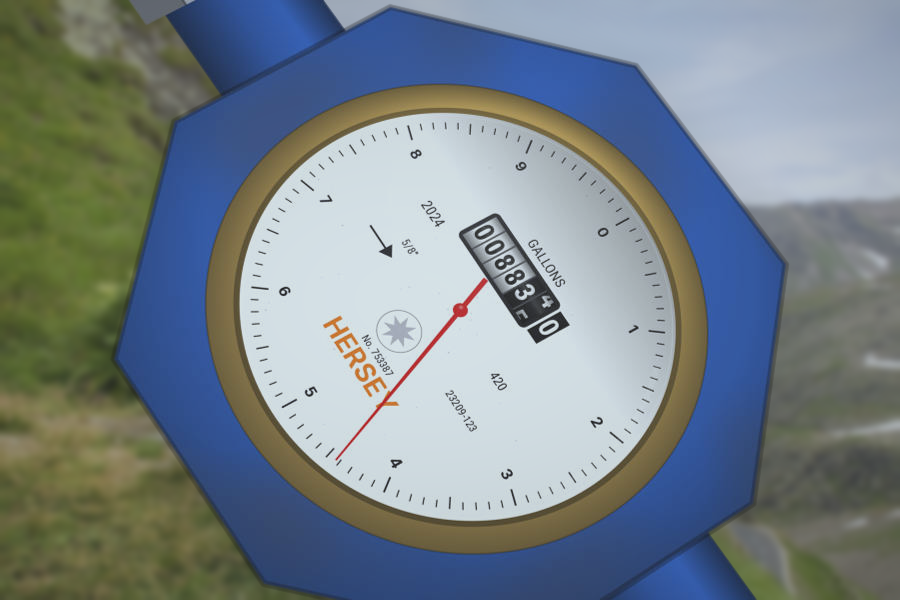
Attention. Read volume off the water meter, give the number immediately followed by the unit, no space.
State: 88344.4gal
